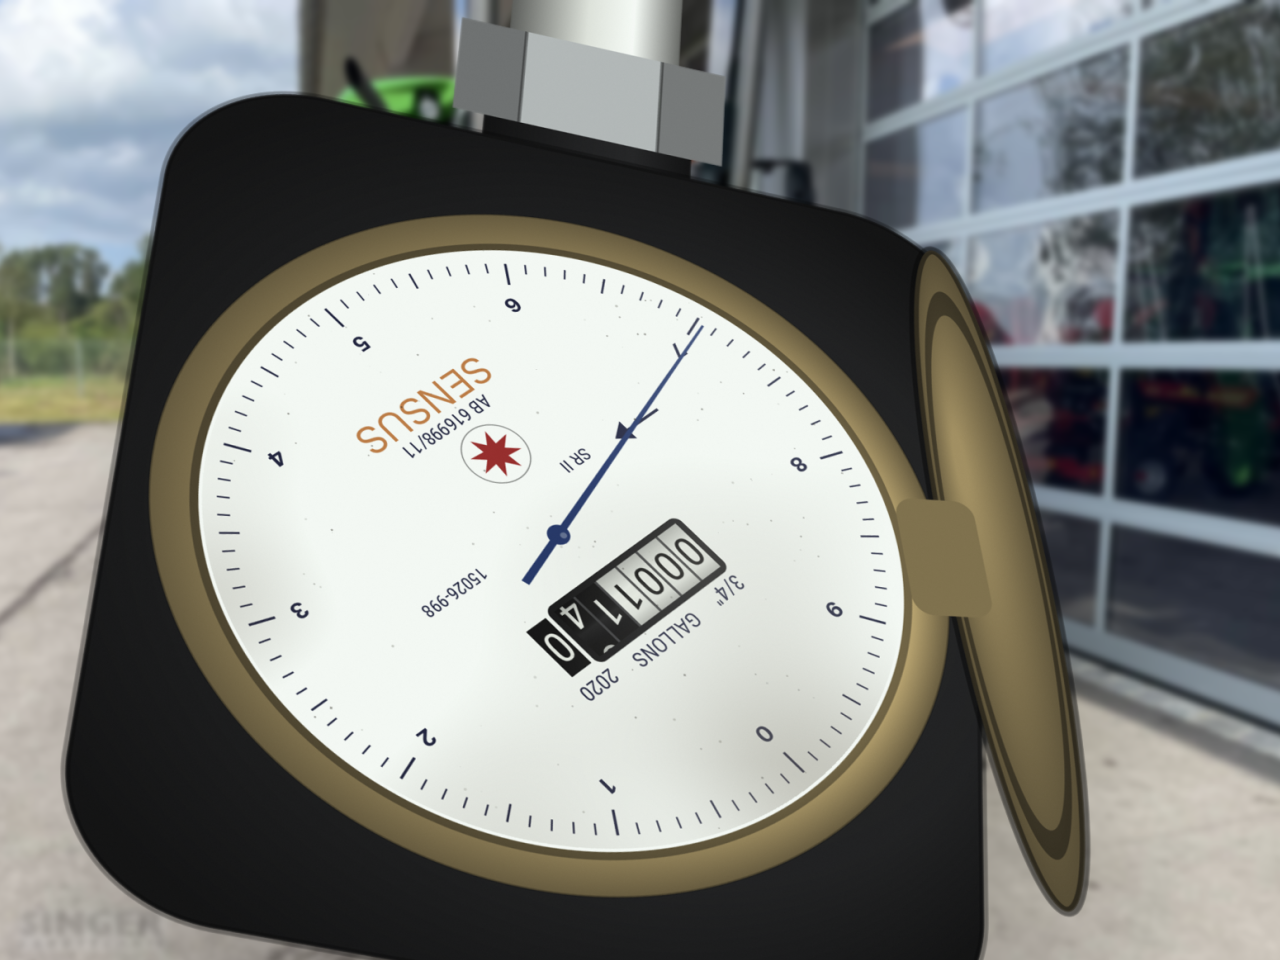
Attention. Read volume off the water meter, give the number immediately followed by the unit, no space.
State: 1137.0gal
